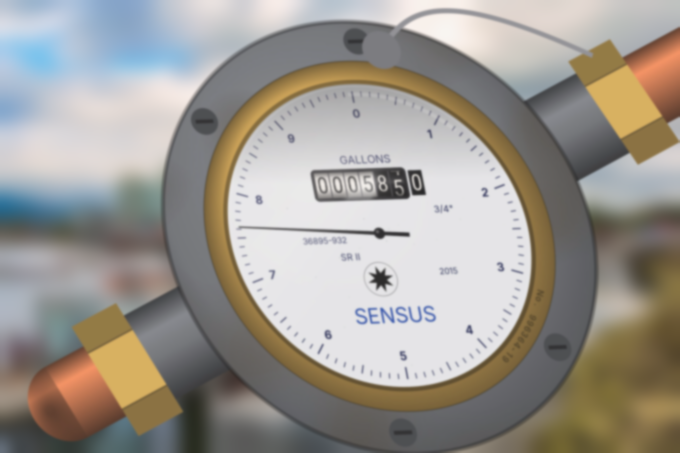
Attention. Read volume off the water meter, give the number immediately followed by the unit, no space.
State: 5847.6gal
